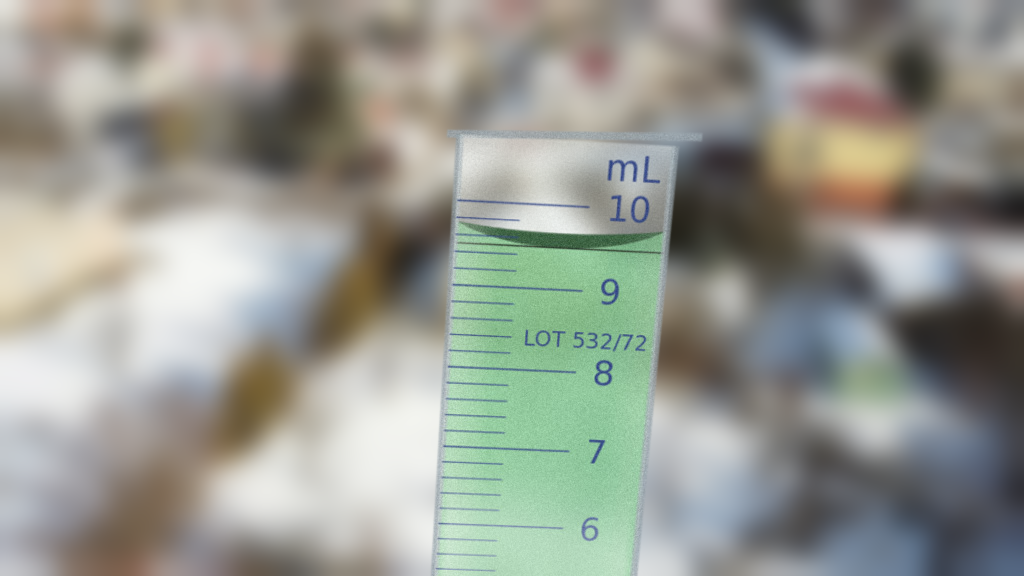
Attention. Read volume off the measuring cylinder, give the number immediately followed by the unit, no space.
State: 9.5mL
